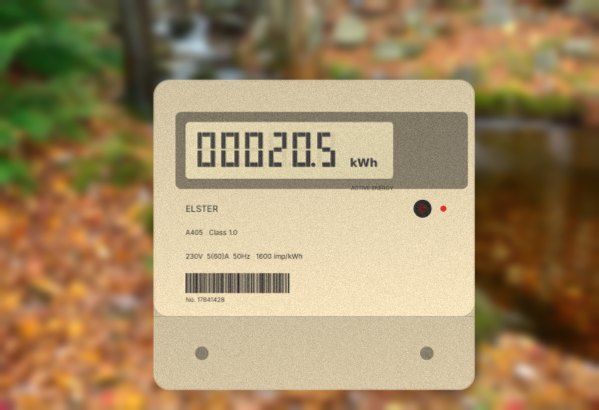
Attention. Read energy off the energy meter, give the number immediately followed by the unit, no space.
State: 20.5kWh
